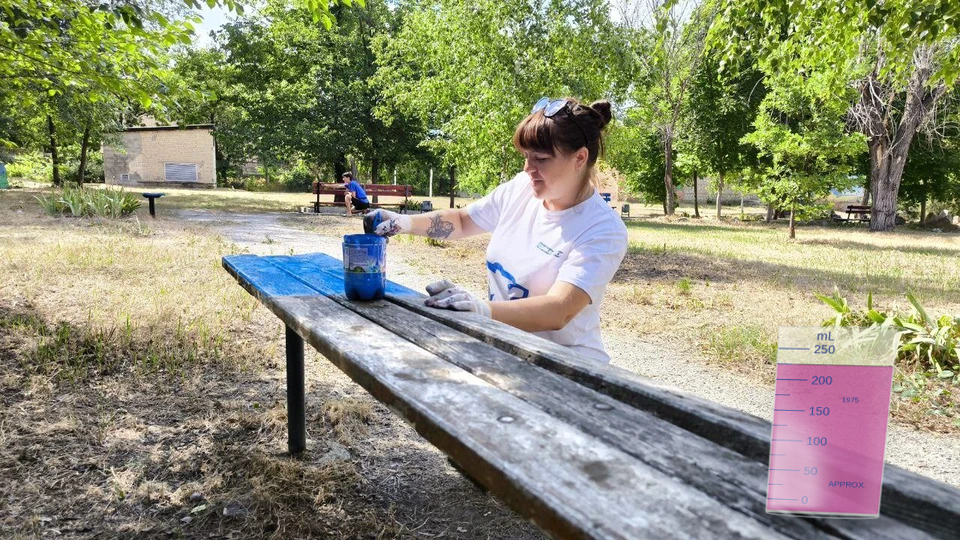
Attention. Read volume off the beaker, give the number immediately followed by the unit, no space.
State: 225mL
